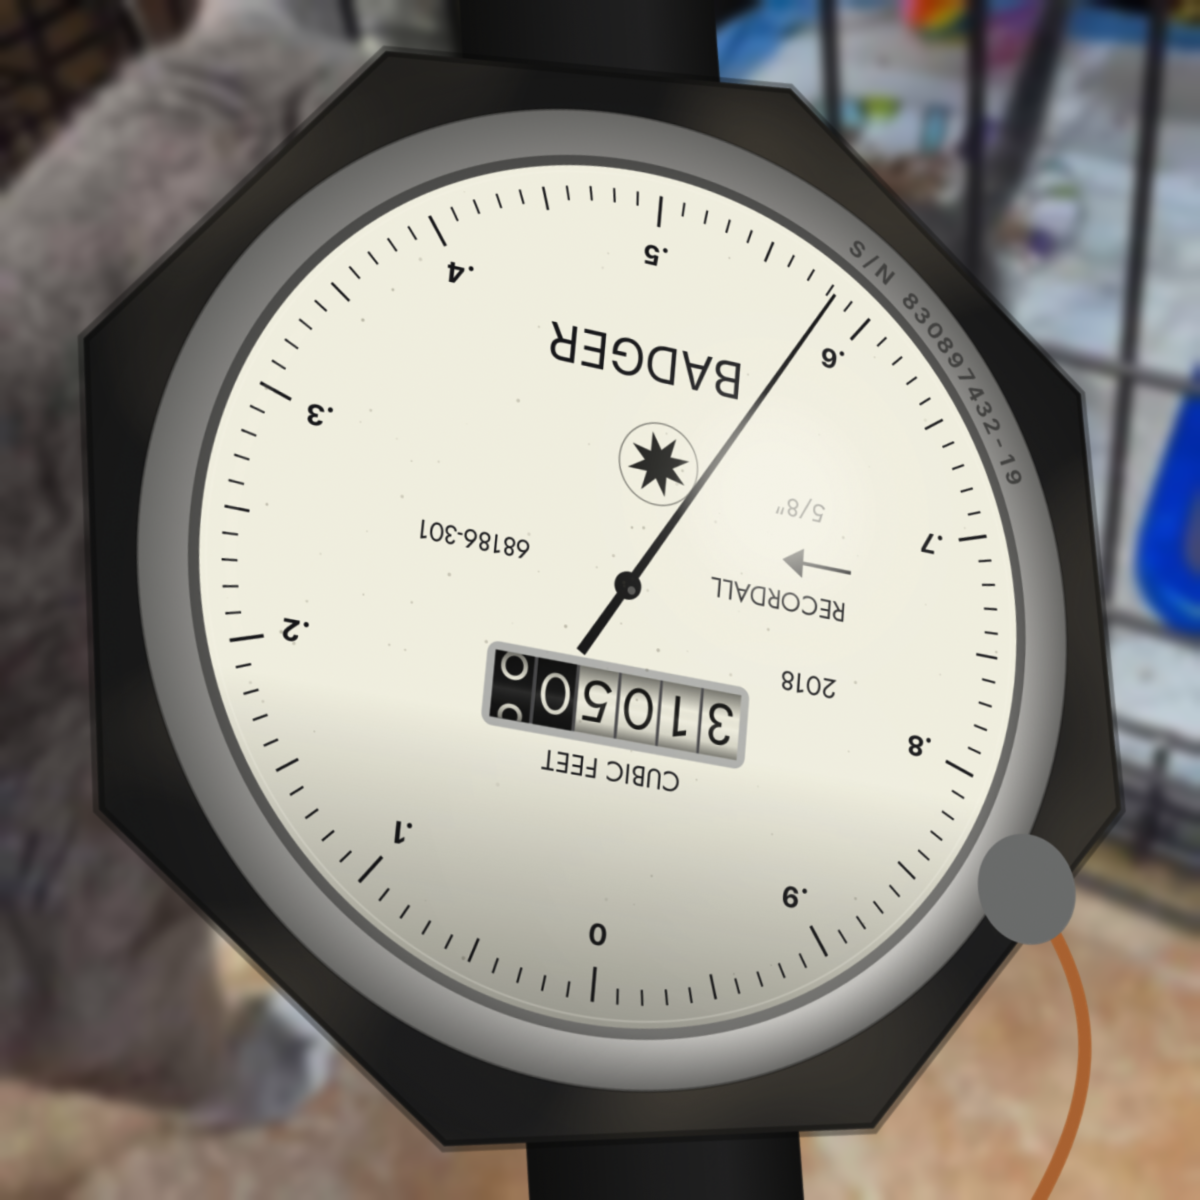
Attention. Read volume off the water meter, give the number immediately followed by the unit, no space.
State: 310508.58ft³
